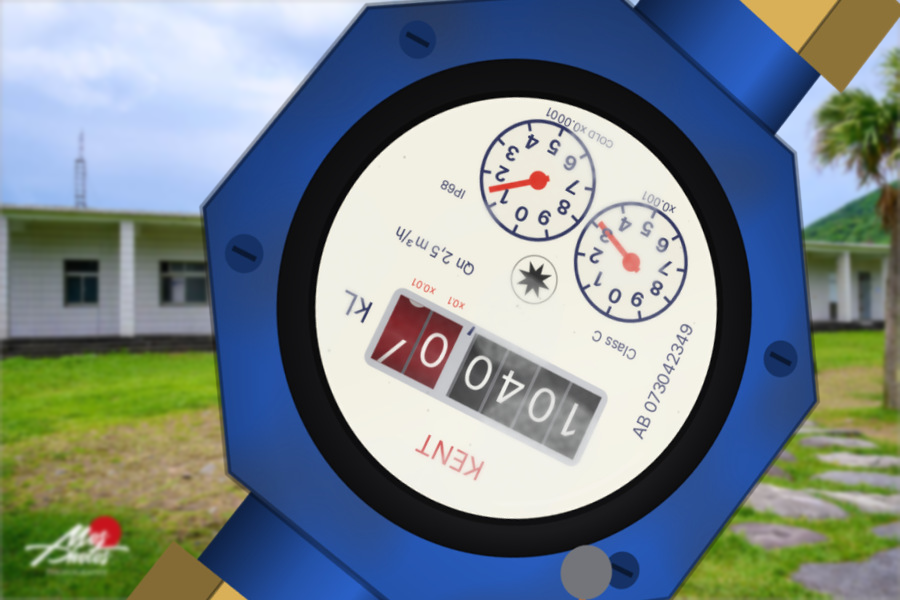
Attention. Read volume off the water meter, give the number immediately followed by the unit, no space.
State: 1040.0731kL
